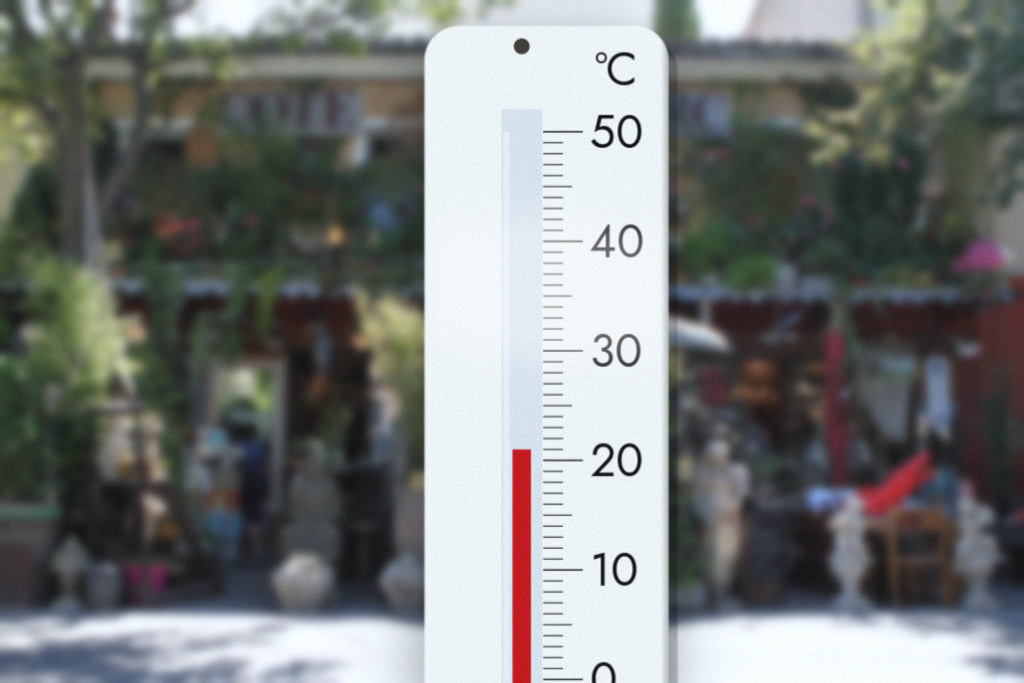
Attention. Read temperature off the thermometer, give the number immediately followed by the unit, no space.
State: 21°C
